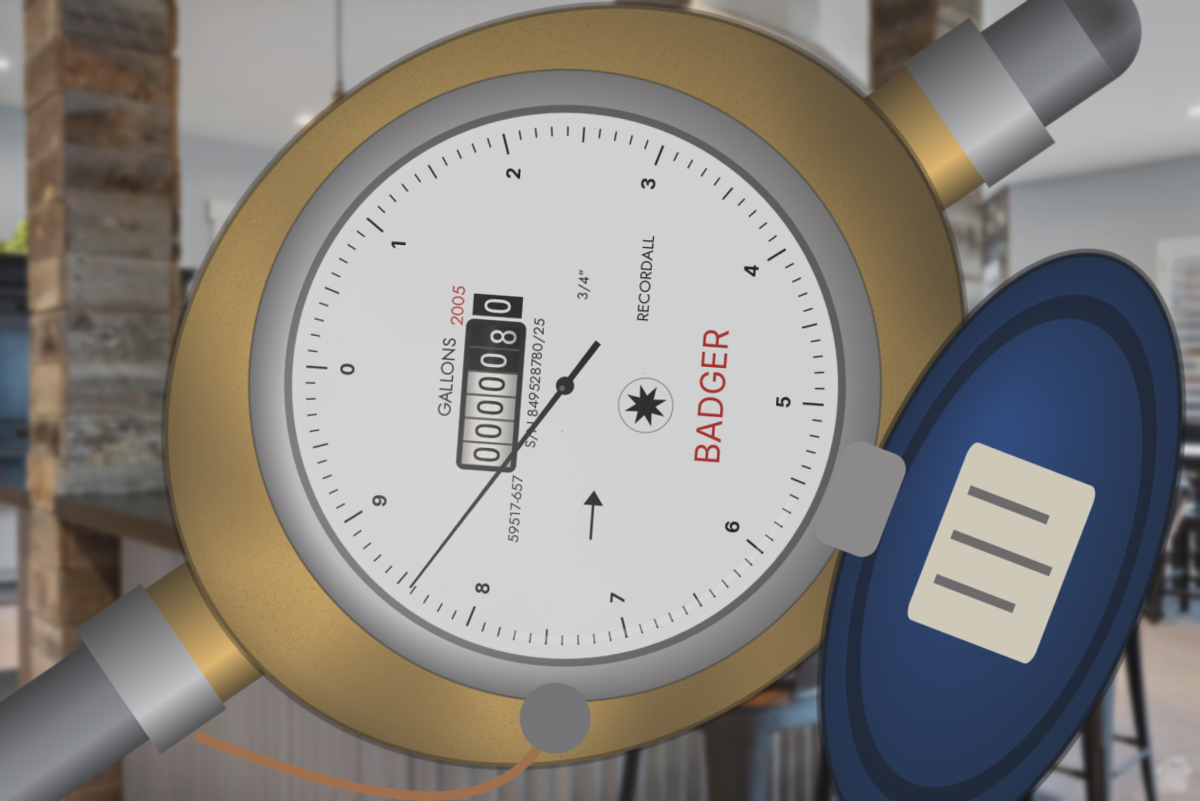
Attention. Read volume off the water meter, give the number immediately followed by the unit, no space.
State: 78.4gal
